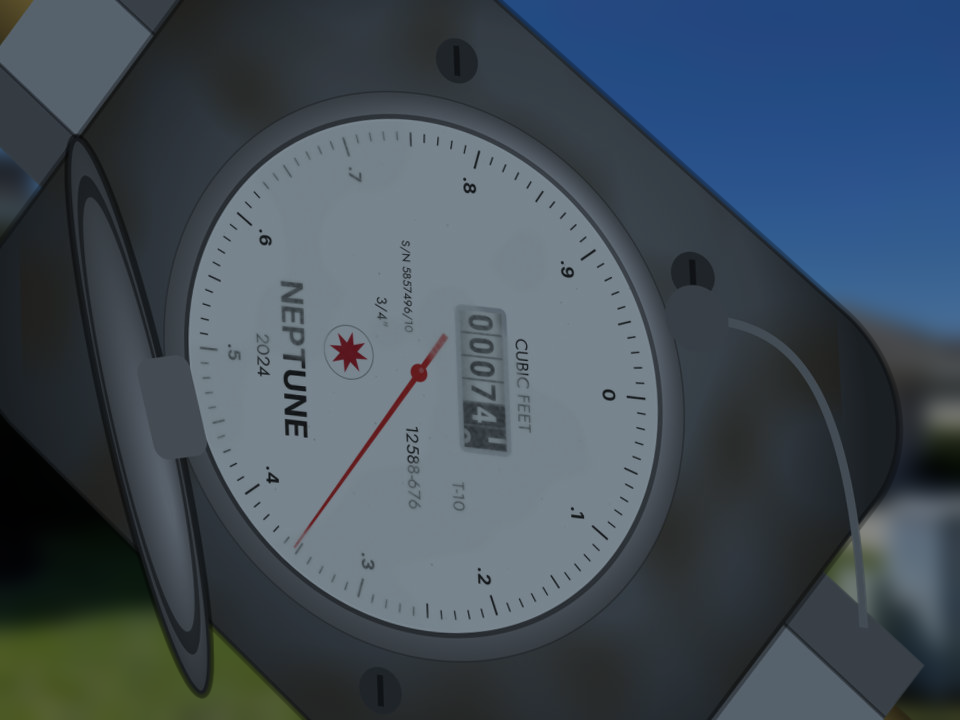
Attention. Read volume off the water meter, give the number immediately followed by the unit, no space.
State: 741.35ft³
